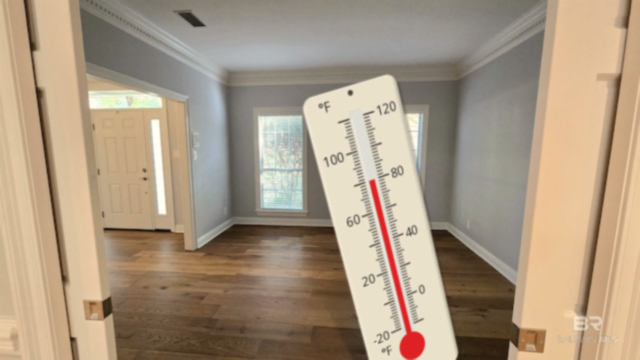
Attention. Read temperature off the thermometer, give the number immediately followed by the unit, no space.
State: 80°F
